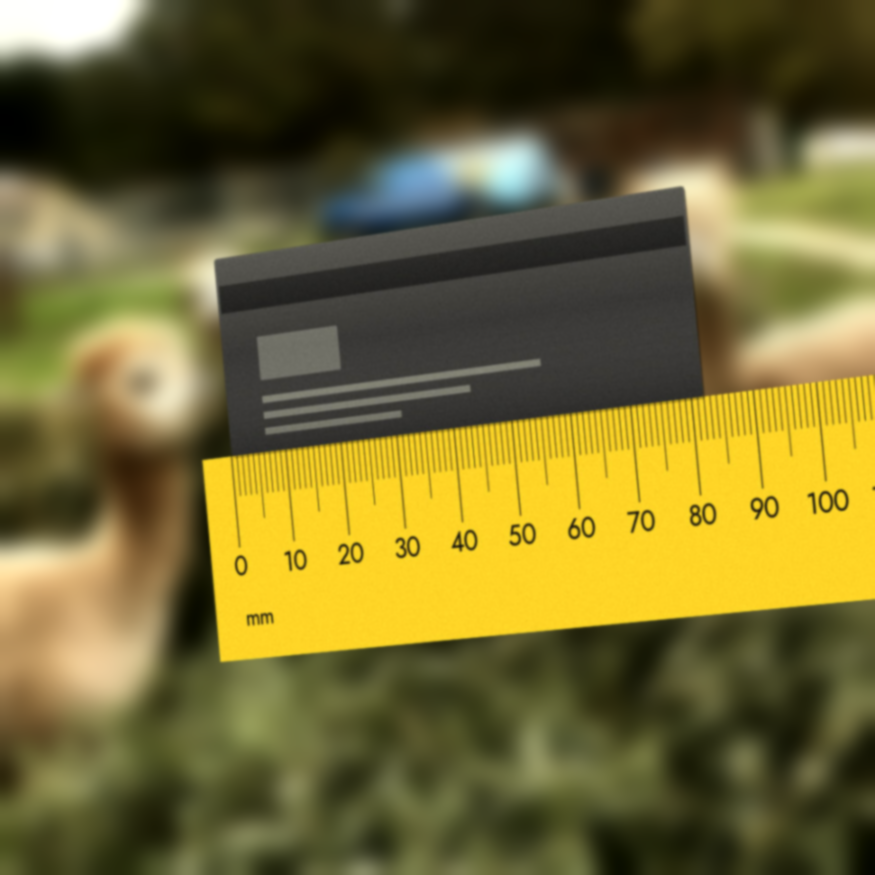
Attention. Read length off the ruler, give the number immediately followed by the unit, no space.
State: 82mm
